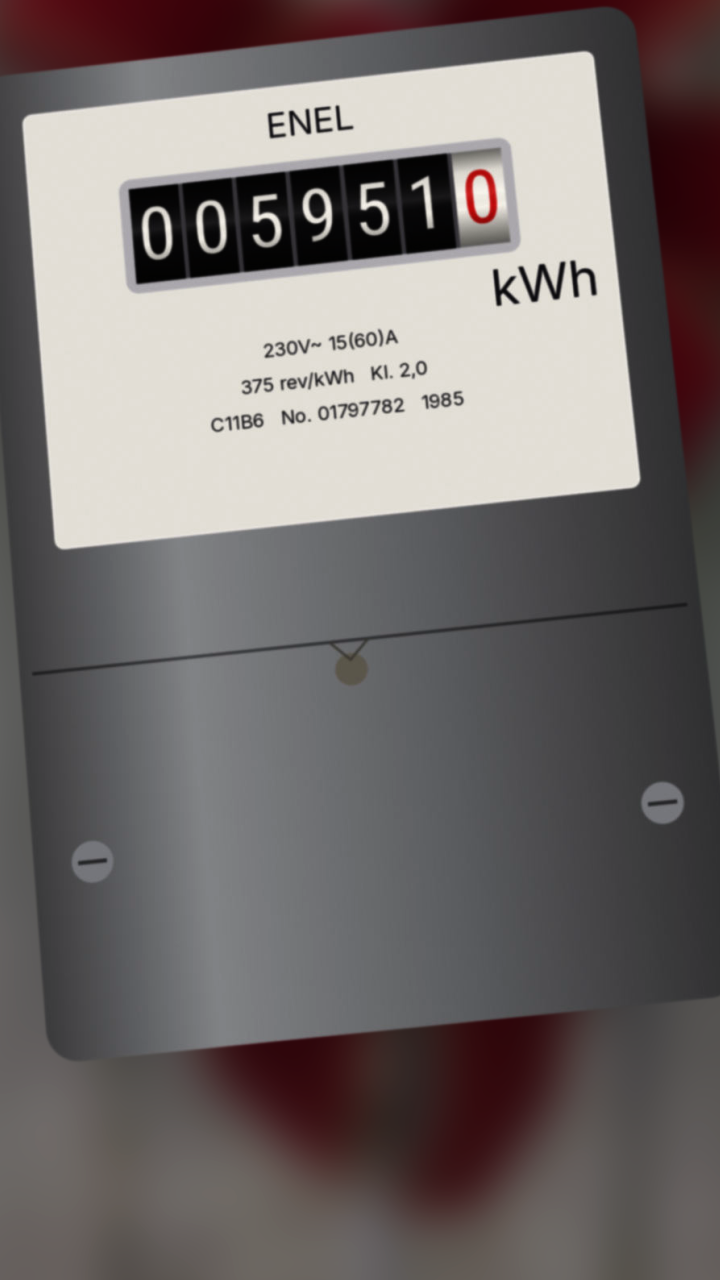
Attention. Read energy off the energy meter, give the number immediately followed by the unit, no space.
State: 5951.0kWh
